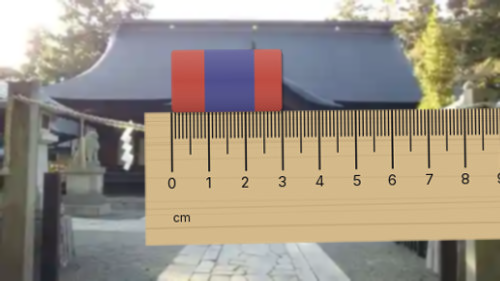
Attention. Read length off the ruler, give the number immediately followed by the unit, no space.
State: 3cm
